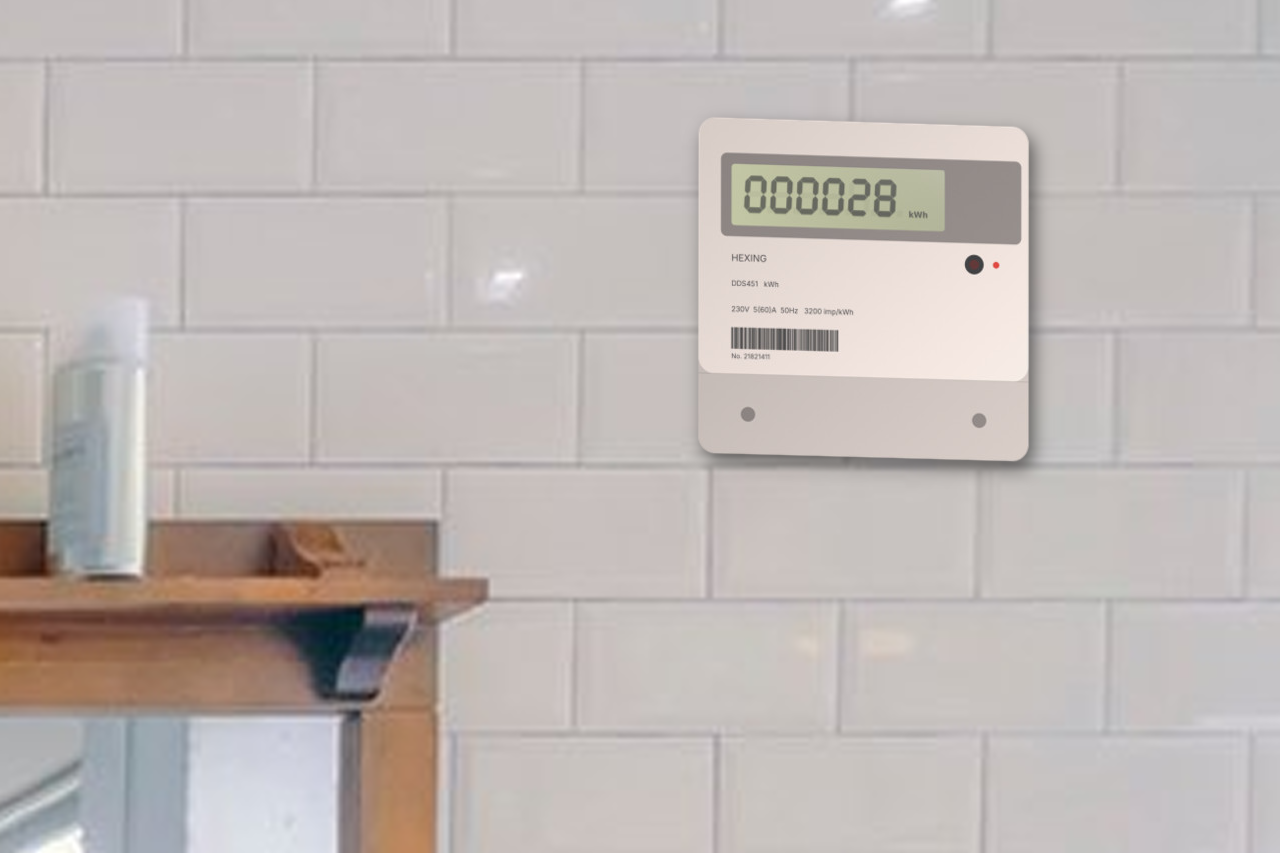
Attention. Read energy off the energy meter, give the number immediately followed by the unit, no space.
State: 28kWh
